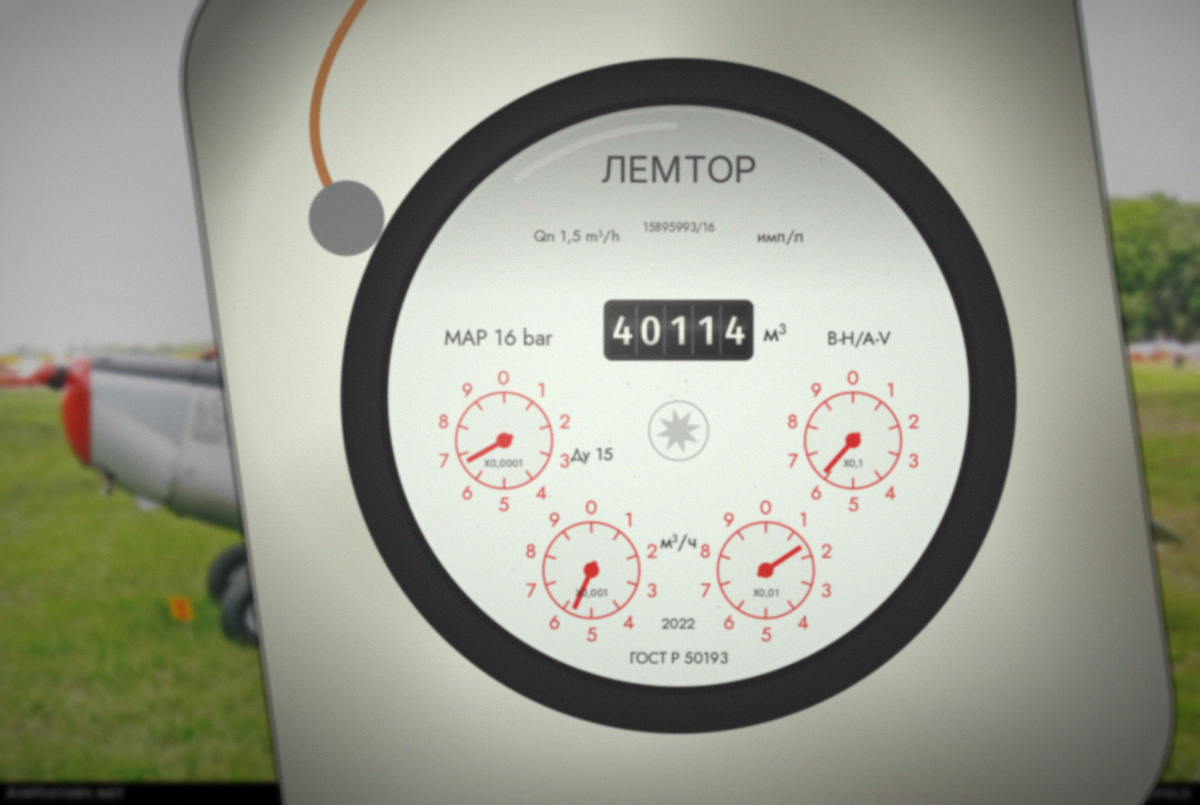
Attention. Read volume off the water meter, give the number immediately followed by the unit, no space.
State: 40114.6156m³
